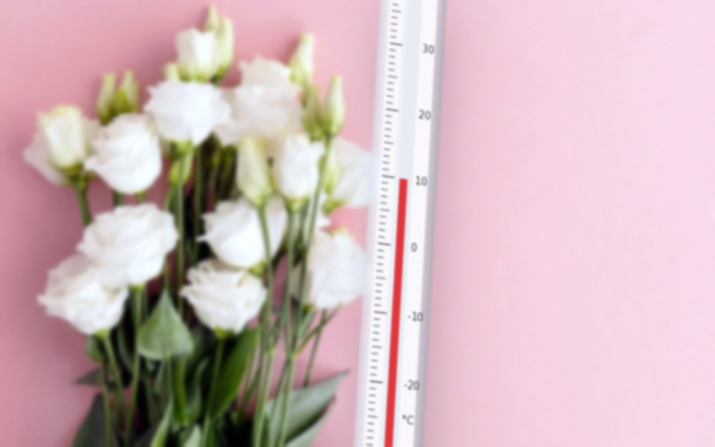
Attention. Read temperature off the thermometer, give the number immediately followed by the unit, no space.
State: 10°C
